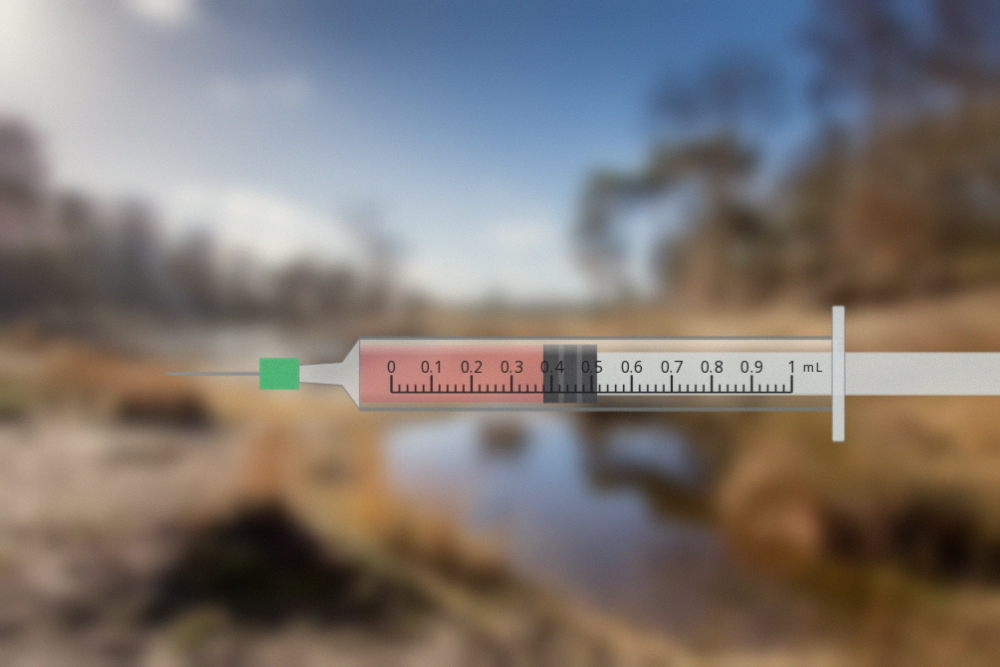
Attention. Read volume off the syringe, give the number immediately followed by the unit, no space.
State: 0.38mL
